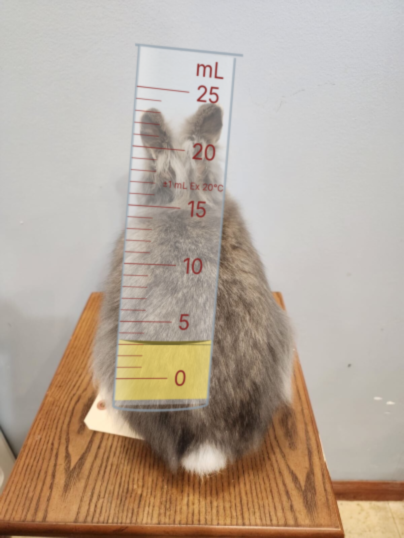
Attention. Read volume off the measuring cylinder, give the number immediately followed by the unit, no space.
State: 3mL
